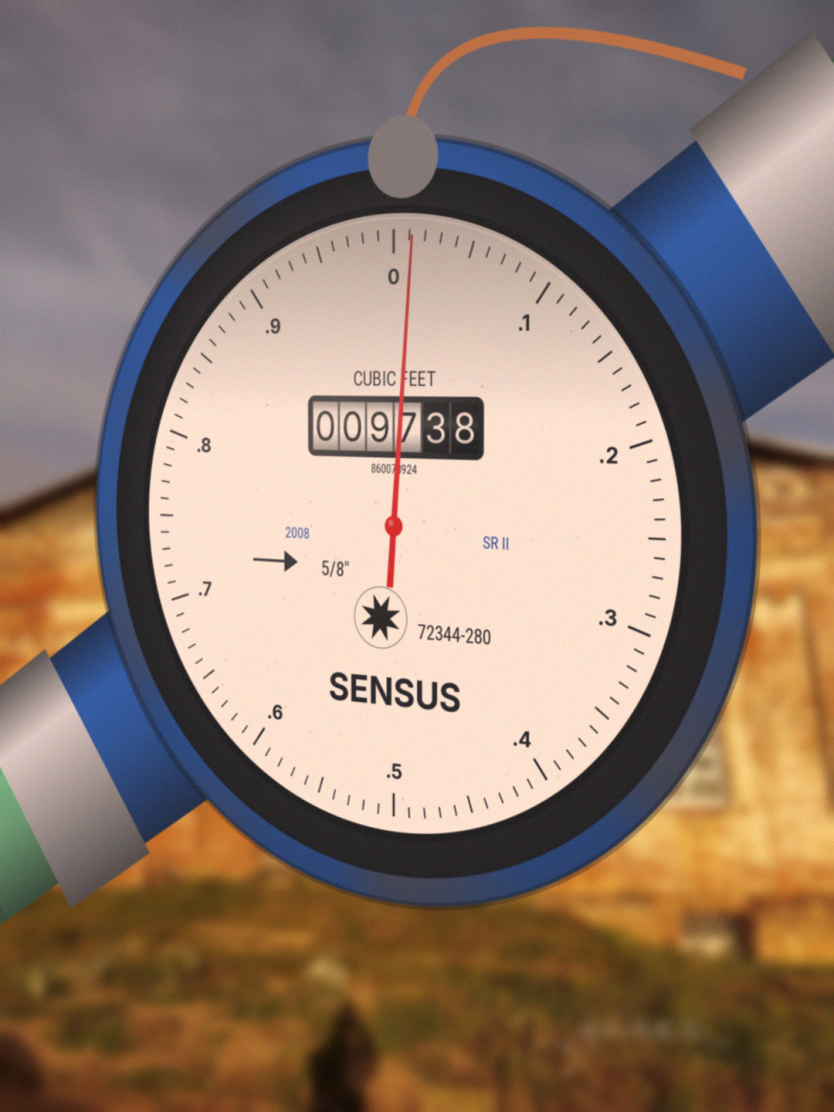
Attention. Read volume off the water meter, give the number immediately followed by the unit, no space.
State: 9738.01ft³
